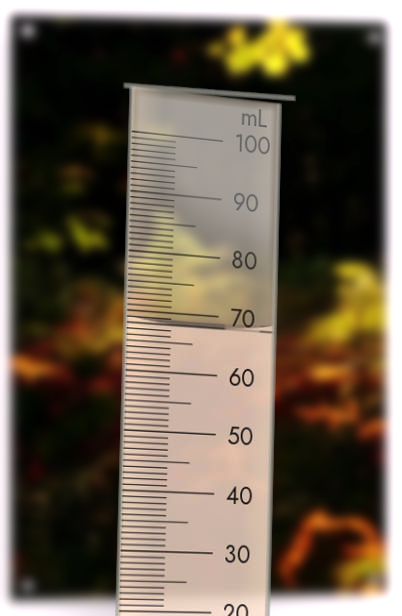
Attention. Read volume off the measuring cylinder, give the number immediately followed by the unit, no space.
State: 68mL
